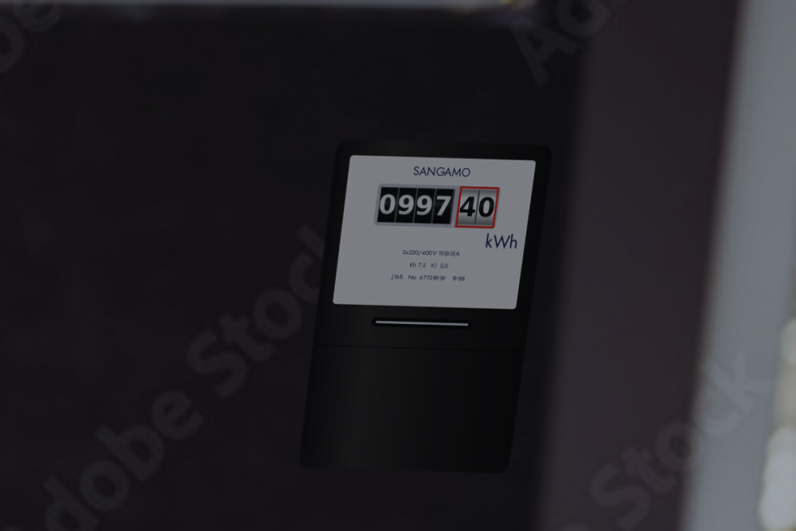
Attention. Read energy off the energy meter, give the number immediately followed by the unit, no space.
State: 997.40kWh
